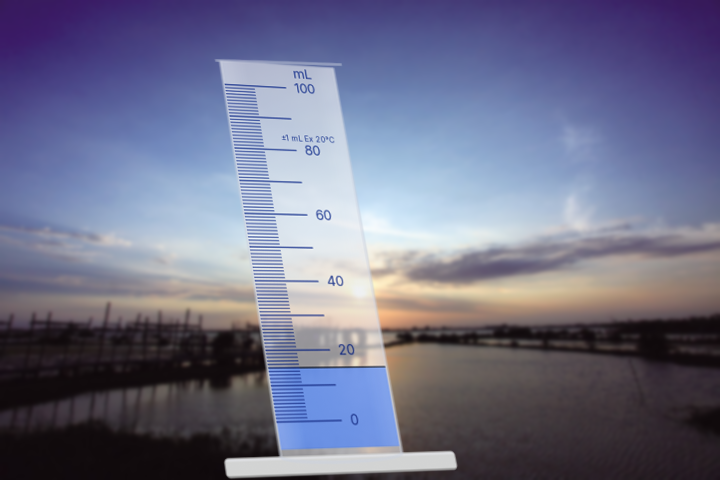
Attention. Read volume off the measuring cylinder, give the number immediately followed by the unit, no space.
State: 15mL
